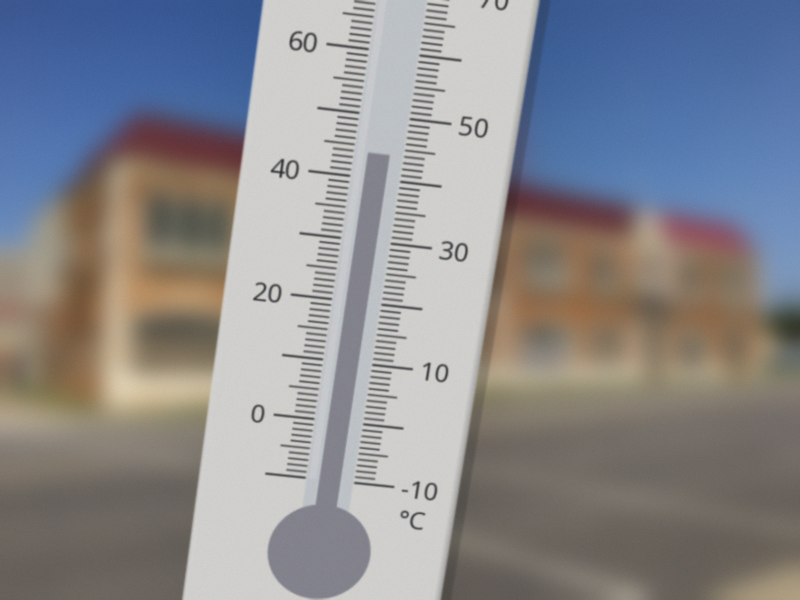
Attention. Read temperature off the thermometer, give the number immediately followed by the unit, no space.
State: 44°C
